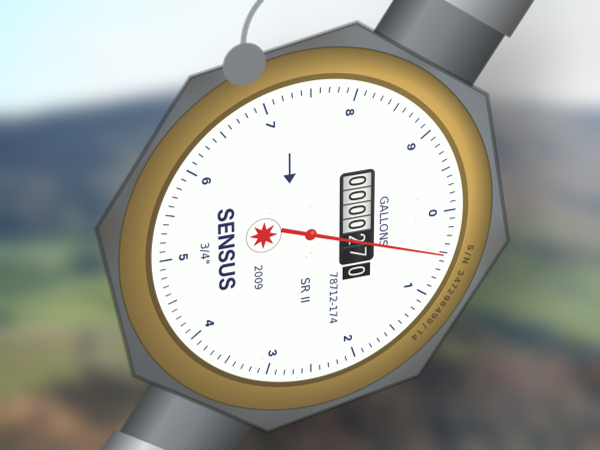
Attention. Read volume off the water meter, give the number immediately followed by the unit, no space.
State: 270.5gal
